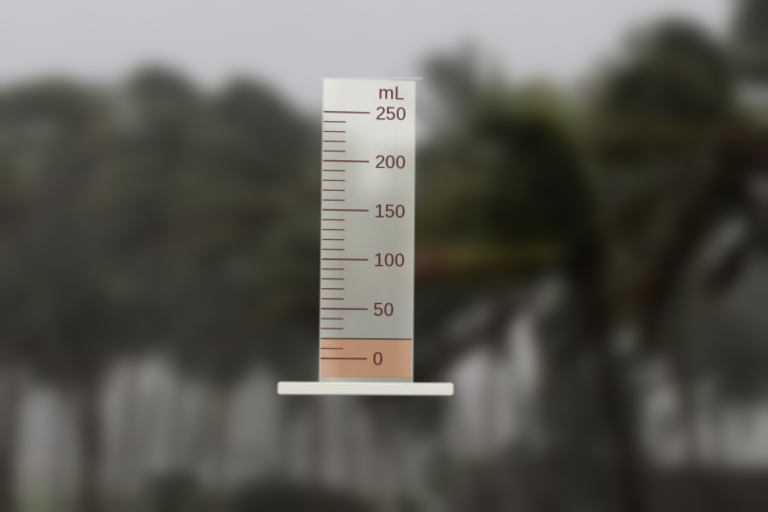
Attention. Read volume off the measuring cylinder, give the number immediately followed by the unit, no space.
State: 20mL
